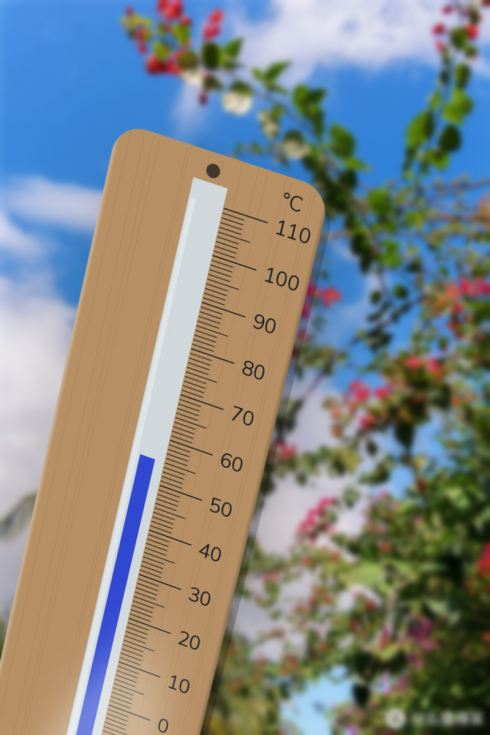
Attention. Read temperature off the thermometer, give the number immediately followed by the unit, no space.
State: 55°C
